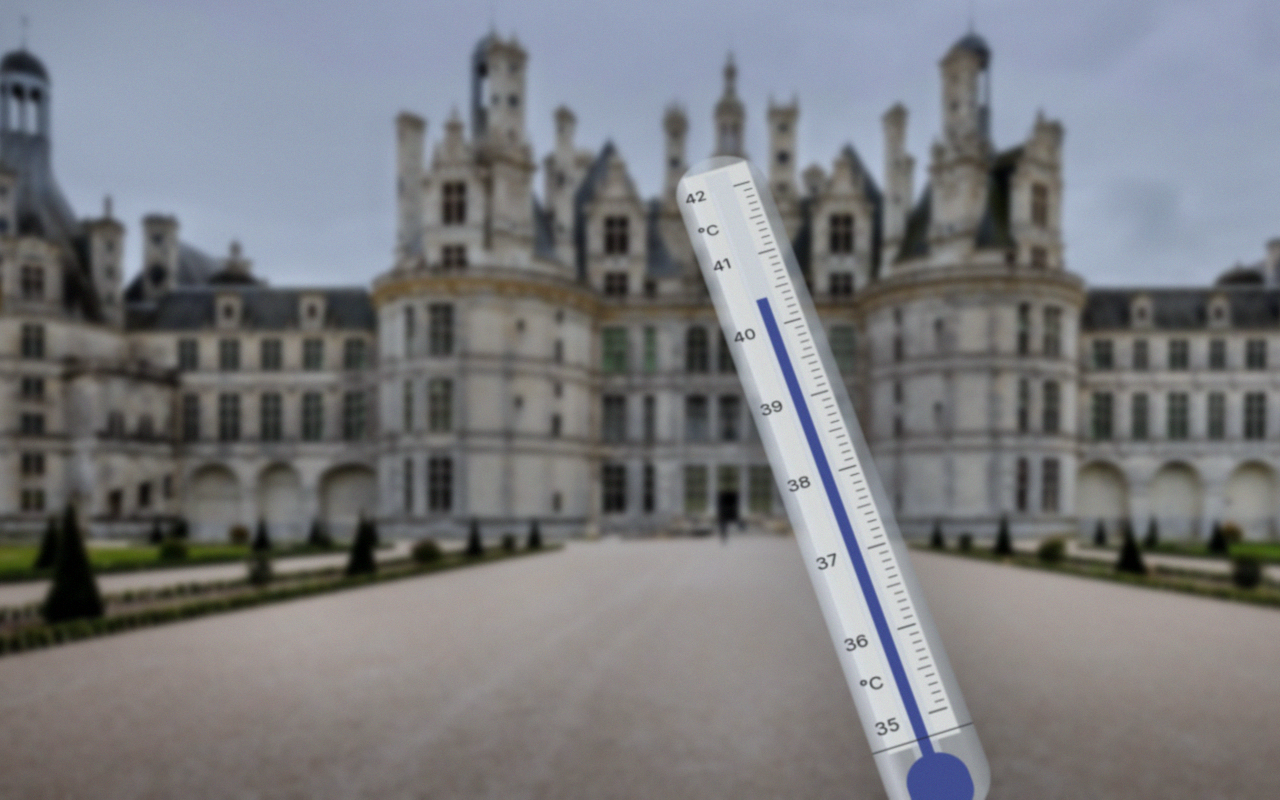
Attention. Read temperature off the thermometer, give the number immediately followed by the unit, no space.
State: 40.4°C
